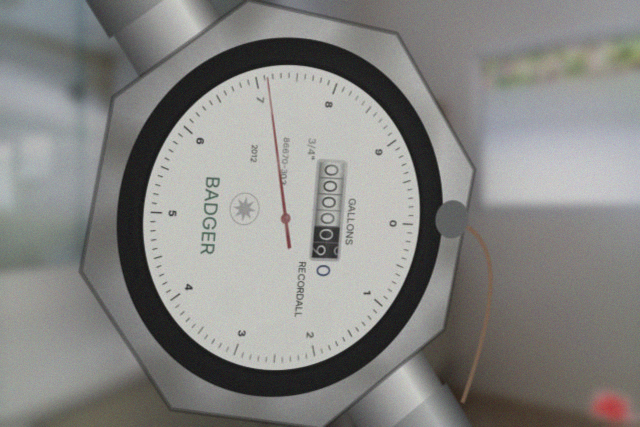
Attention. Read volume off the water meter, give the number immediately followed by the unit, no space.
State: 87.1gal
